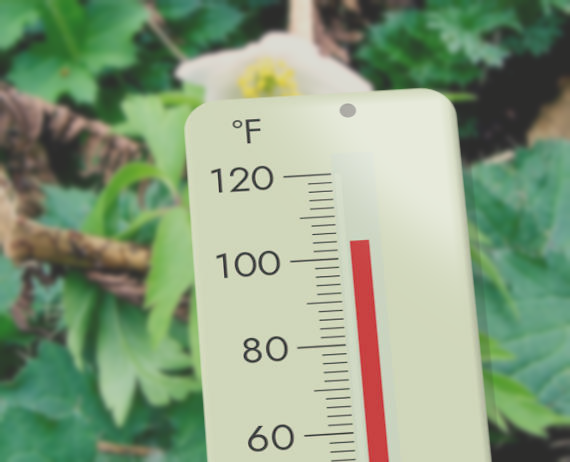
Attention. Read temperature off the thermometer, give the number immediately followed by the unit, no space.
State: 104°F
